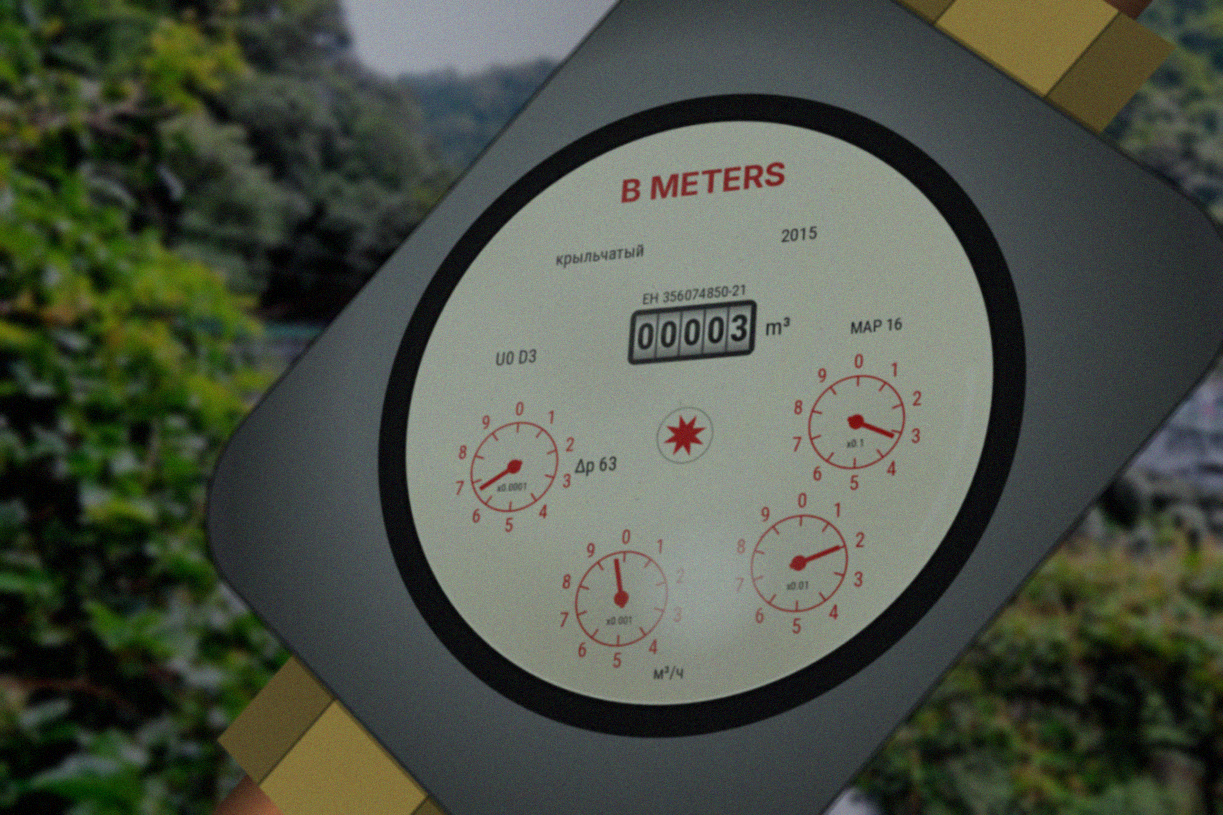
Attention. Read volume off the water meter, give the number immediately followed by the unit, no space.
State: 3.3196m³
